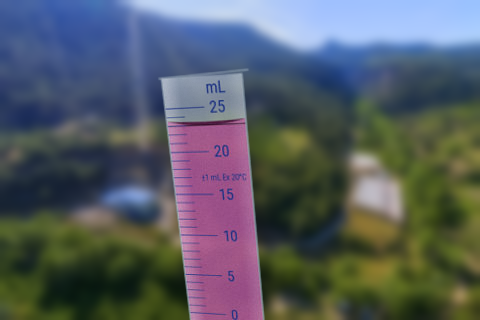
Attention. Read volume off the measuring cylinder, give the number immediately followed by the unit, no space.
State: 23mL
